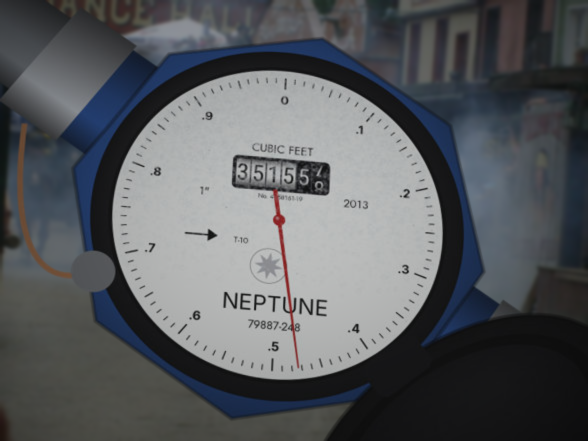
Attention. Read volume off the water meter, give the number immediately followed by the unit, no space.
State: 351557.47ft³
